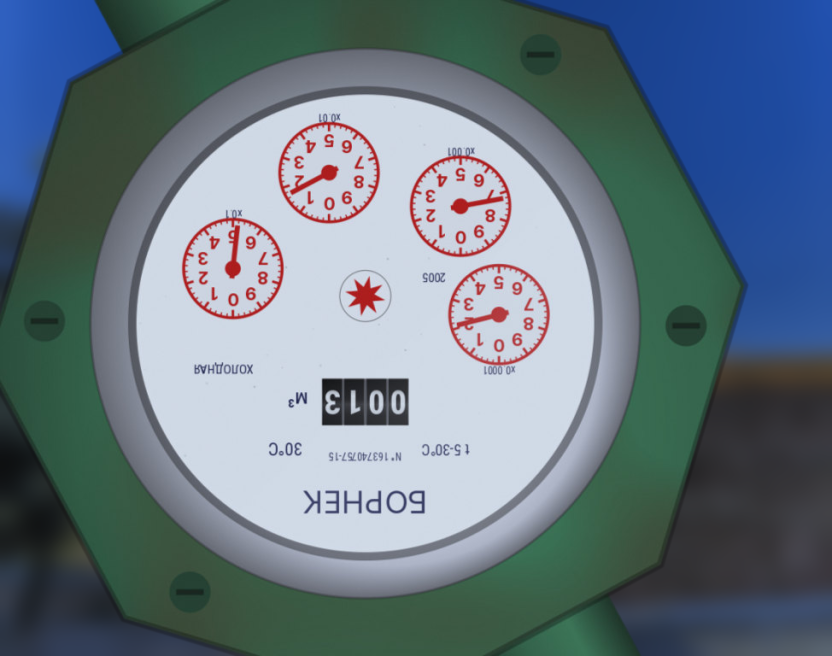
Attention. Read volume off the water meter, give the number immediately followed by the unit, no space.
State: 13.5172m³
